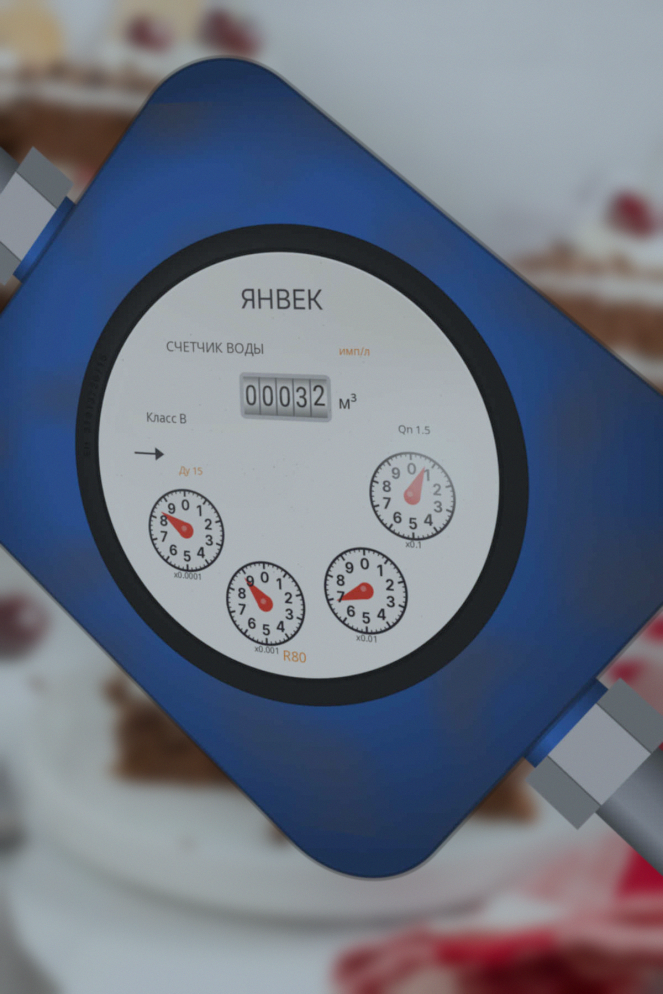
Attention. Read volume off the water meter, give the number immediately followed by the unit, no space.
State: 32.0688m³
